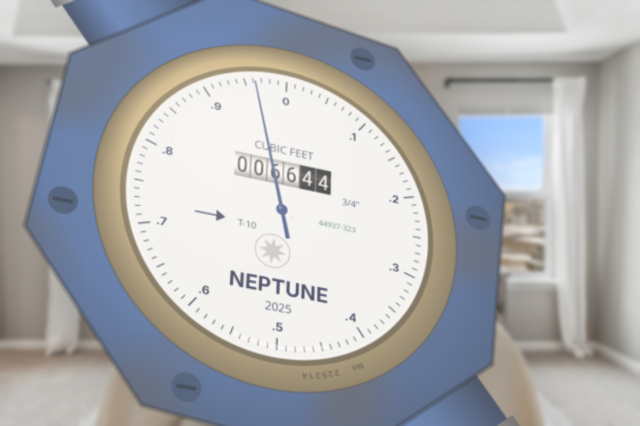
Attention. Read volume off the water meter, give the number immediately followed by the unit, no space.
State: 6643.96ft³
